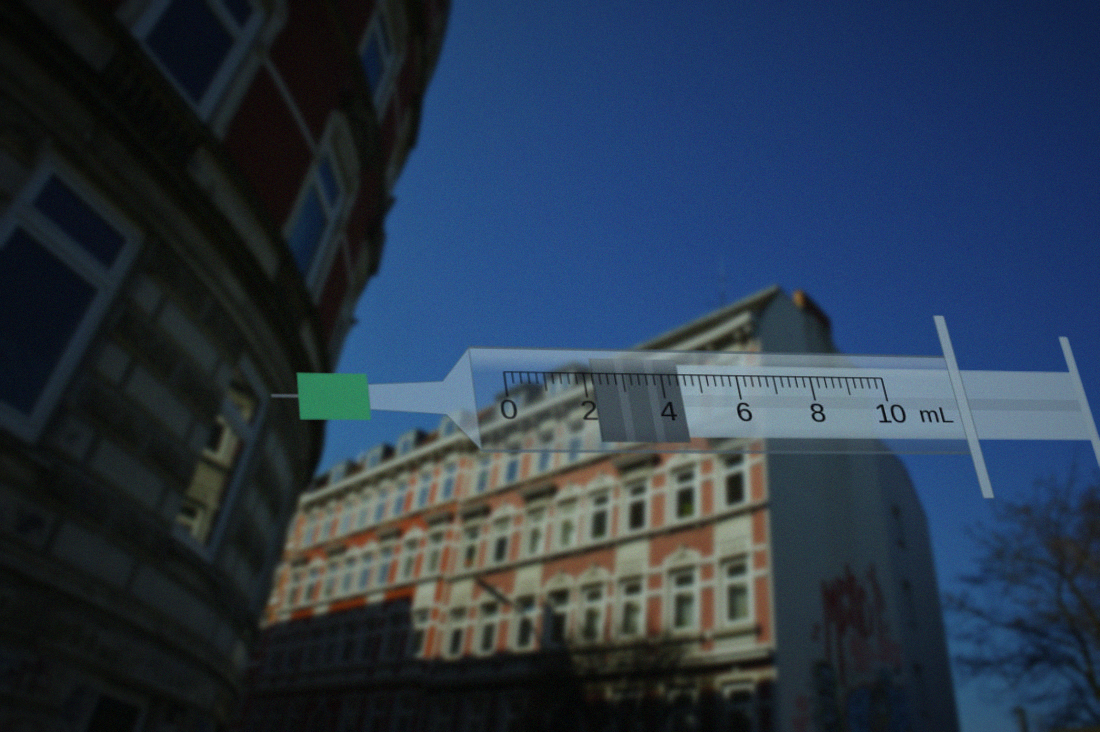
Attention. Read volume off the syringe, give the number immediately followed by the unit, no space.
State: 2.2mL
